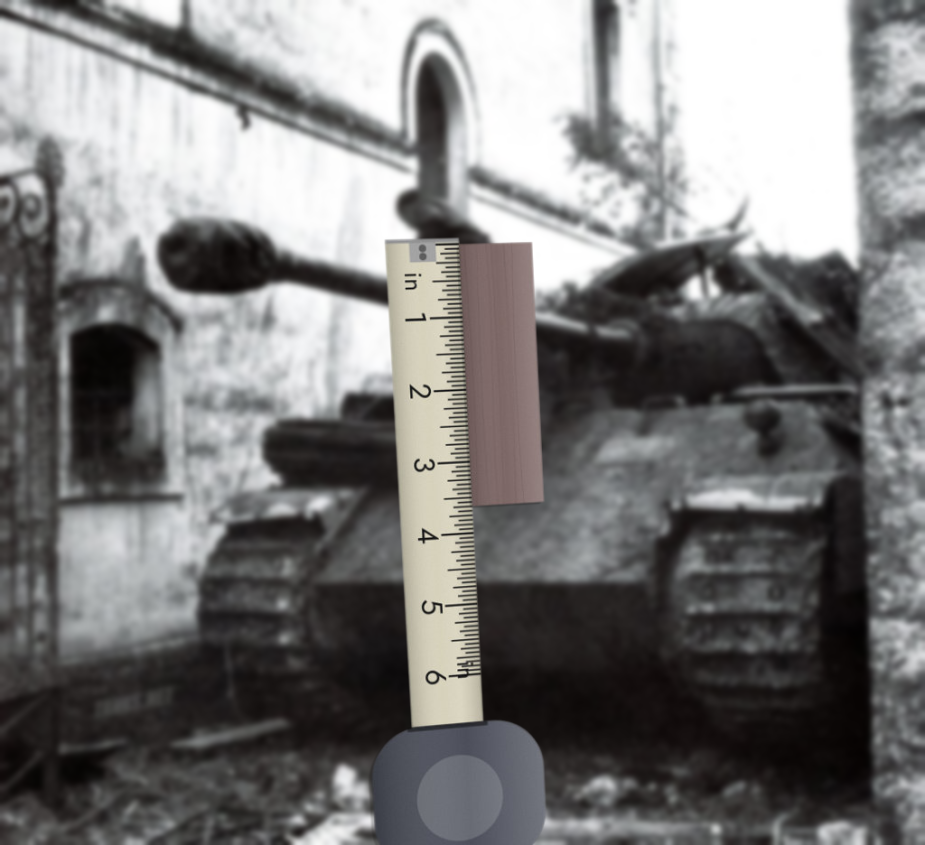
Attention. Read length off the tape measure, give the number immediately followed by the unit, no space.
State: 3.625in
